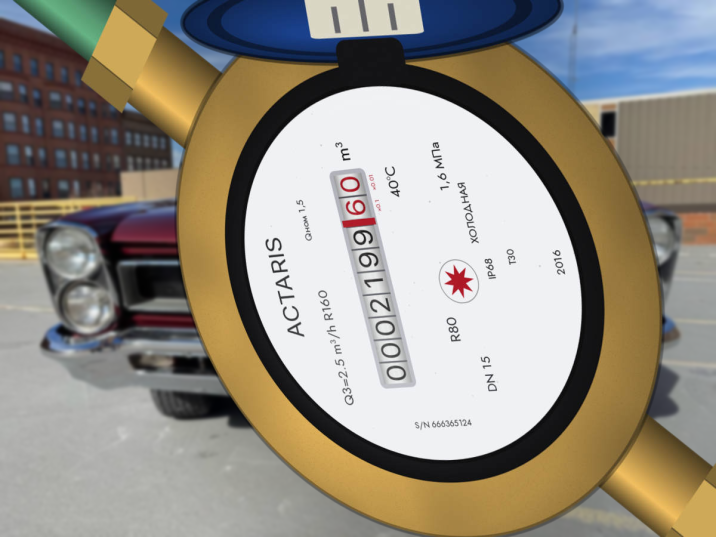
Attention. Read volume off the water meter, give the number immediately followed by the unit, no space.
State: 2199.60m³
